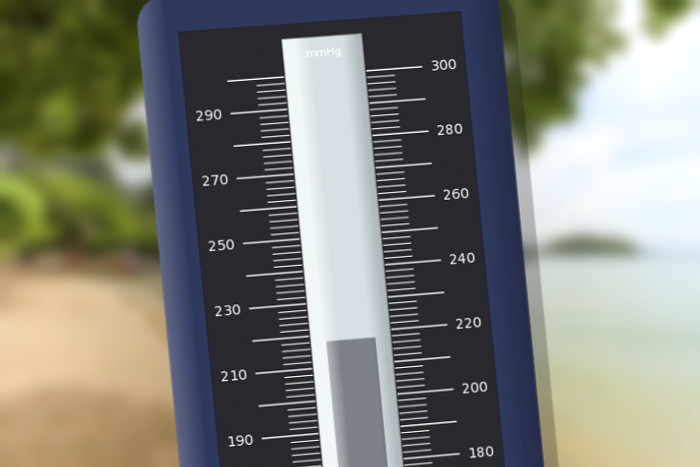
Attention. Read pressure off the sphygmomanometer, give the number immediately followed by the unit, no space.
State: 218mmHg
